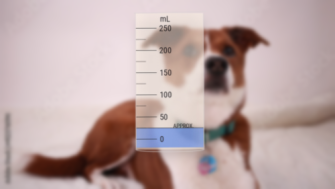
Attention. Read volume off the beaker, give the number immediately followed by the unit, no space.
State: 25mL
